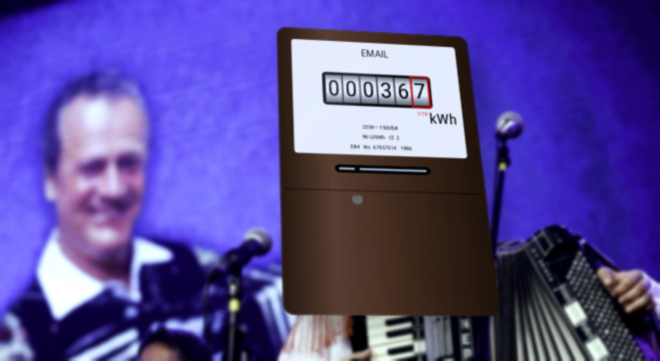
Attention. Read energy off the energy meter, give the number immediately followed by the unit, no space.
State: 36.7kWh
